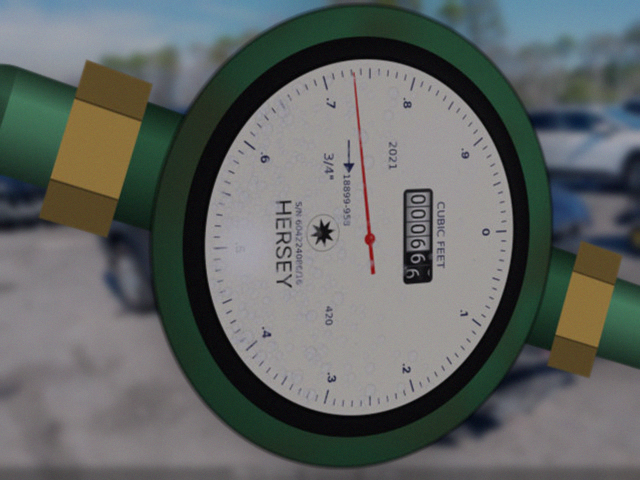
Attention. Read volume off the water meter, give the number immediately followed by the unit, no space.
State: 665.73ft³
